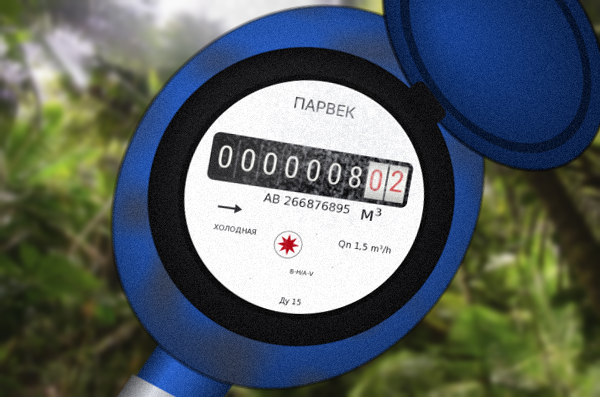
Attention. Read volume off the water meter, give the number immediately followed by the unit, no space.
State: 8.02m³
